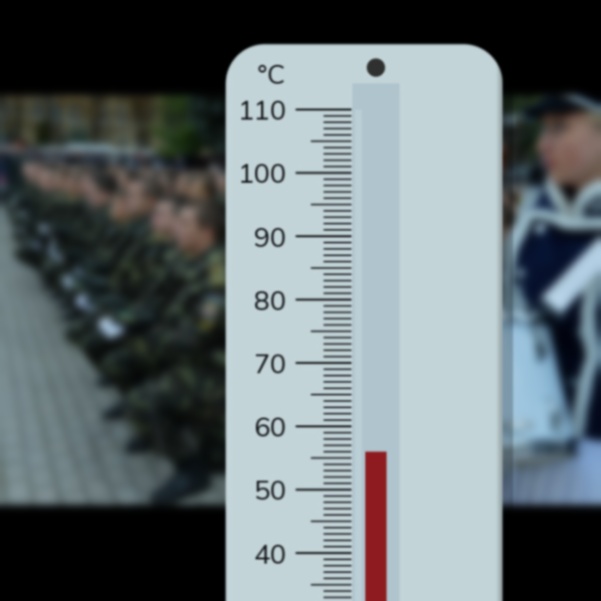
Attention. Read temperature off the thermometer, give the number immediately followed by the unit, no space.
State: 56°C
